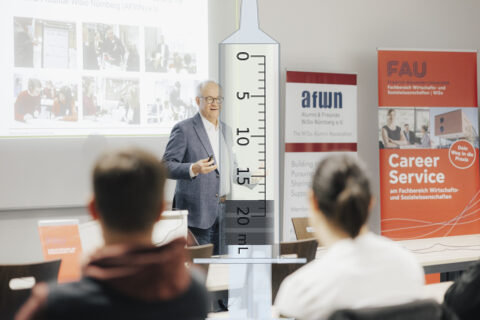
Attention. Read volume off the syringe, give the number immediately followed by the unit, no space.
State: 18mL
